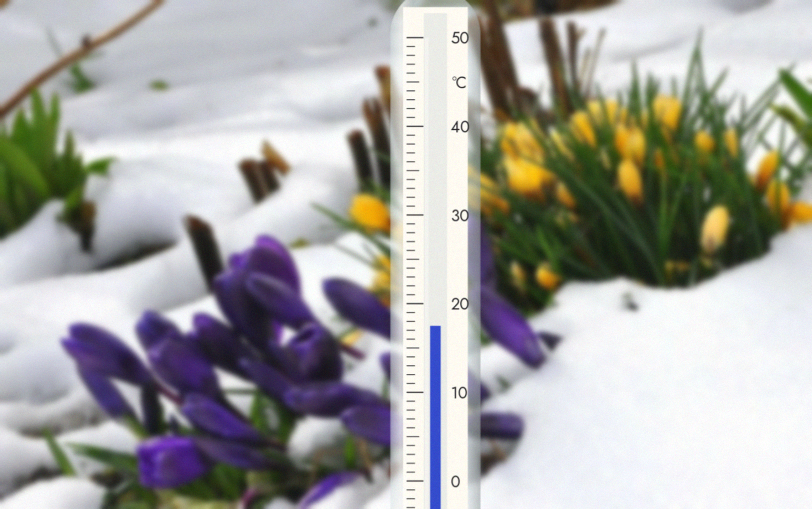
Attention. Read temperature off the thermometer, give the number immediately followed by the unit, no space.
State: 17.5°C
